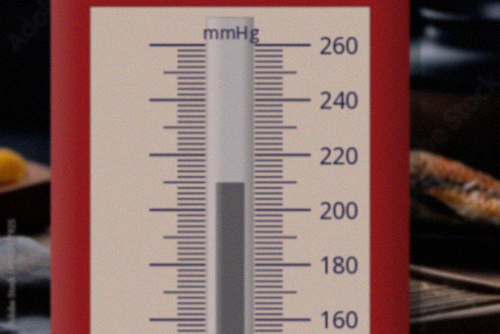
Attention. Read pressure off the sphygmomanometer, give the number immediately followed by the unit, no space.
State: 210mmHg
